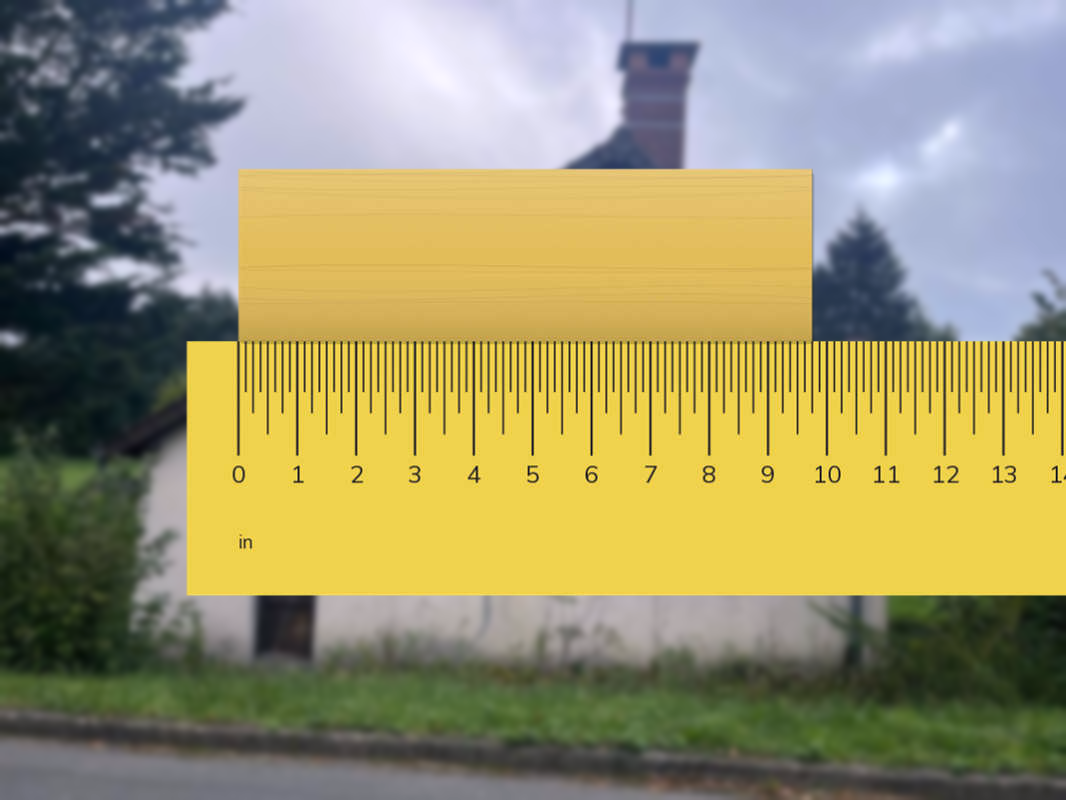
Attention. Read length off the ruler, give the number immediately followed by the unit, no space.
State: 9.75in
